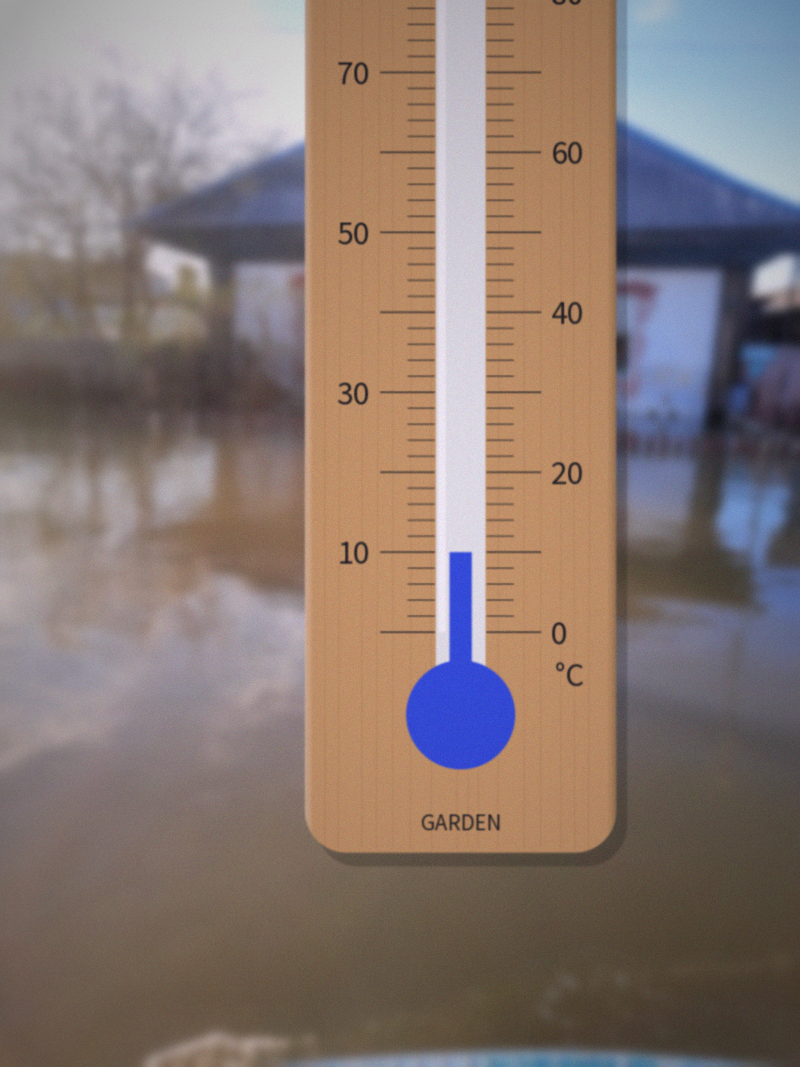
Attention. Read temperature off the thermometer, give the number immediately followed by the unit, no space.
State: 10°C
